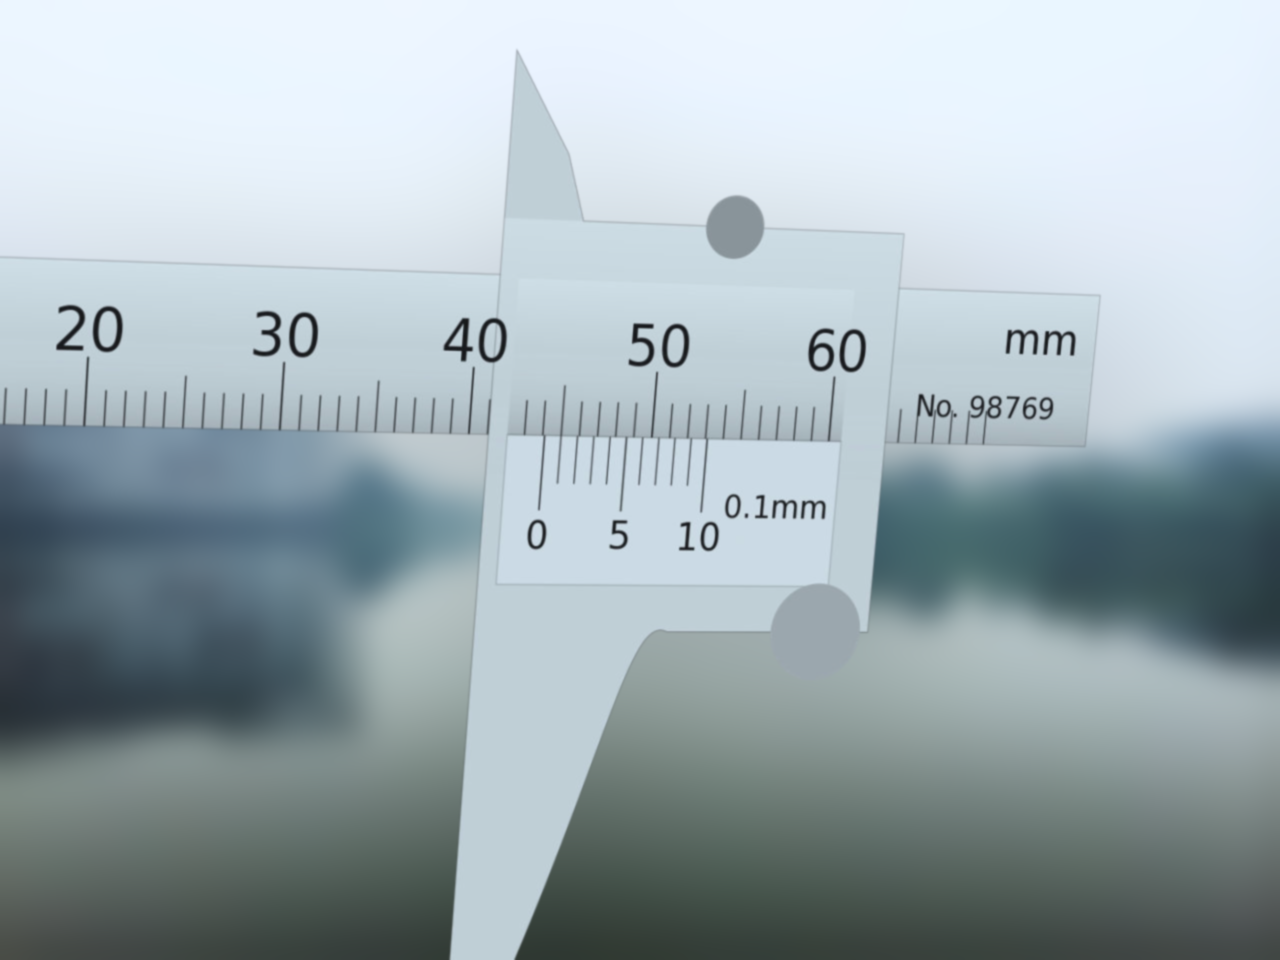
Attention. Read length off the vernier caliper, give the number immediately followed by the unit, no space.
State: 44.1mm
